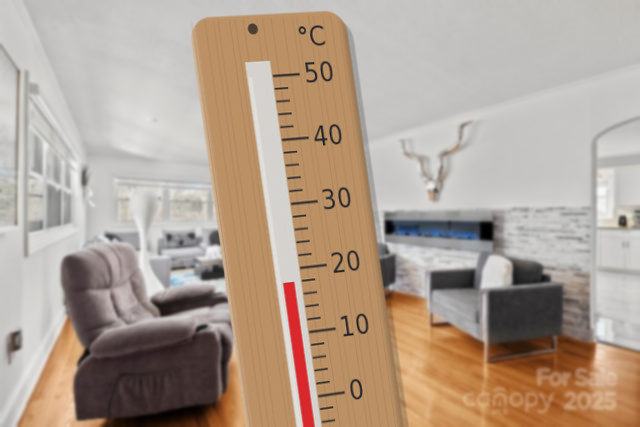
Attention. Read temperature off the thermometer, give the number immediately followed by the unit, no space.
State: 18°C
